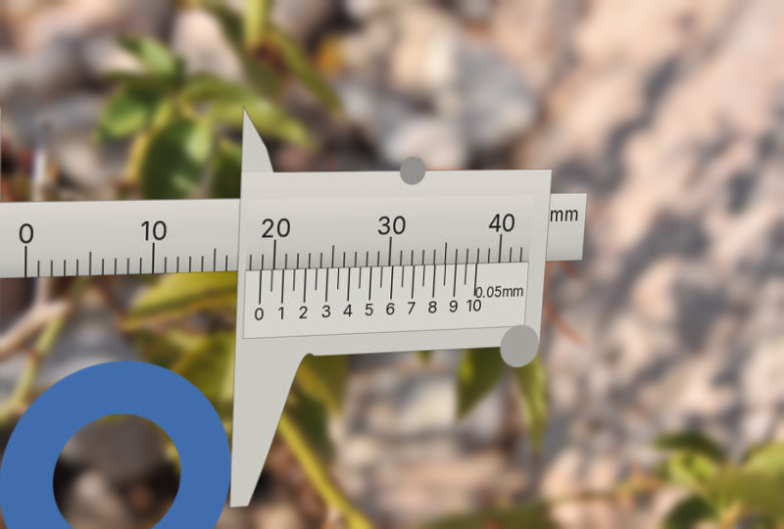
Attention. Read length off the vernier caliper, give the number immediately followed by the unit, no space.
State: 18.9mm
